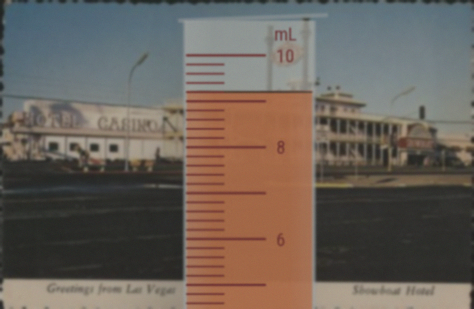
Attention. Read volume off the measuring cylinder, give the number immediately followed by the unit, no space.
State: 9.2mL
